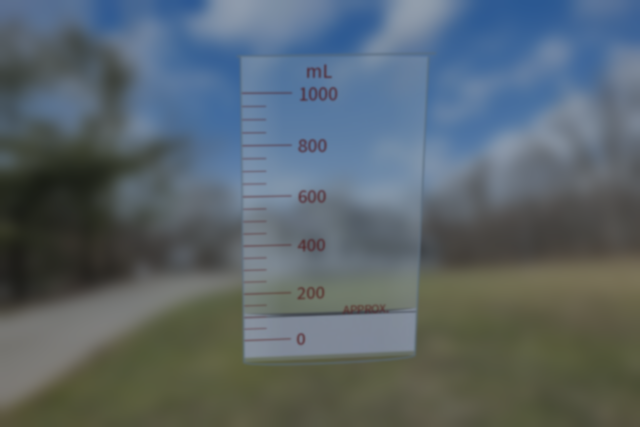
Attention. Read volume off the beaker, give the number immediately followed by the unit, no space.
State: 100mL
